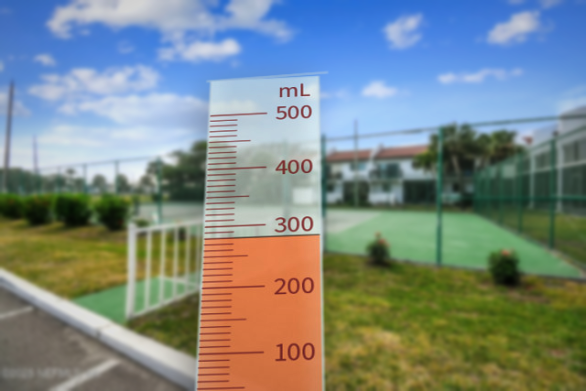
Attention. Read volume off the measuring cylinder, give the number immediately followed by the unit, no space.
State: 280mL
